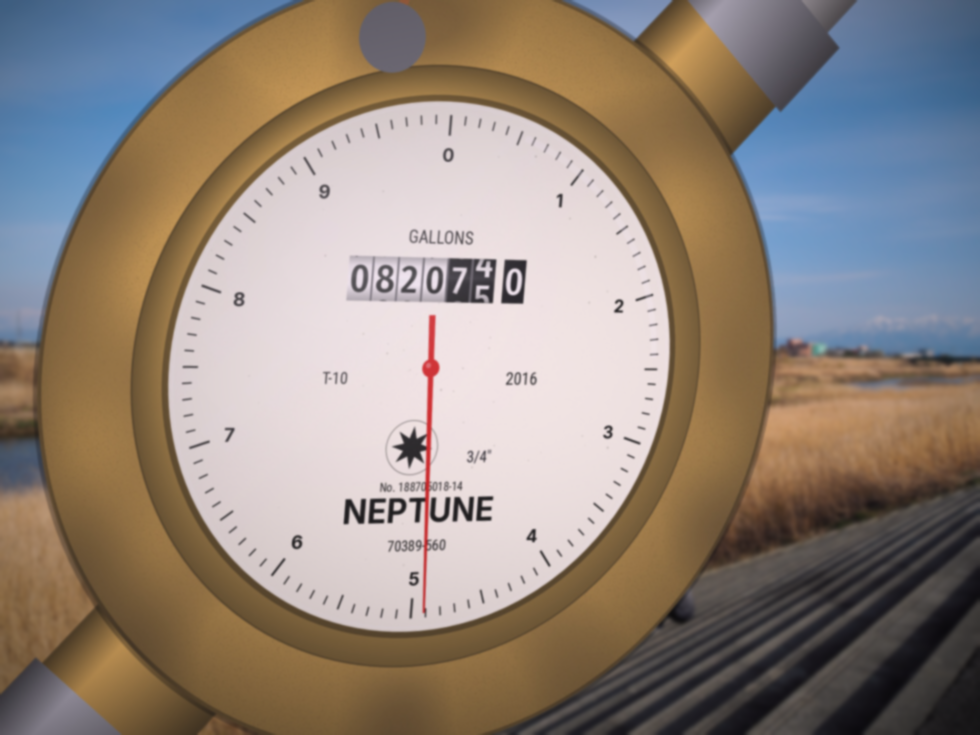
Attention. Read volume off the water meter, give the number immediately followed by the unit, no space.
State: 820744.9gal
